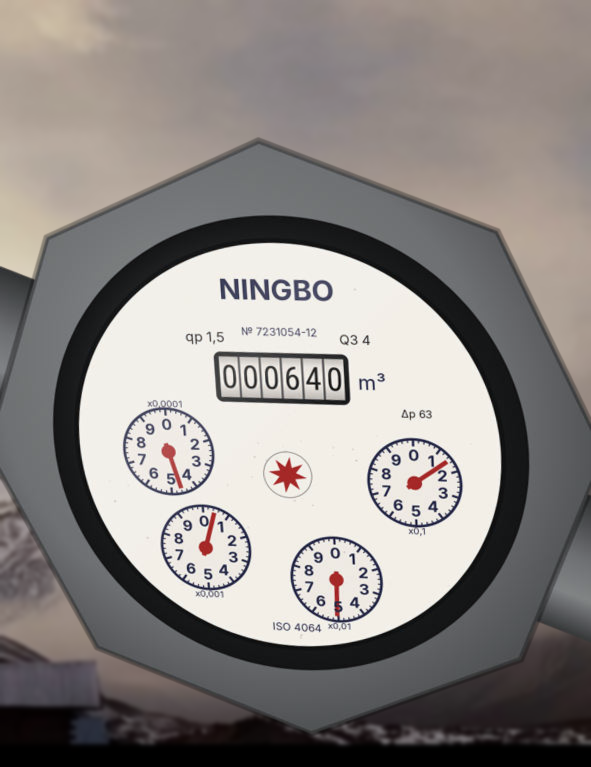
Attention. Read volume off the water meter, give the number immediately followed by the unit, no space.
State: 640.1504m³
